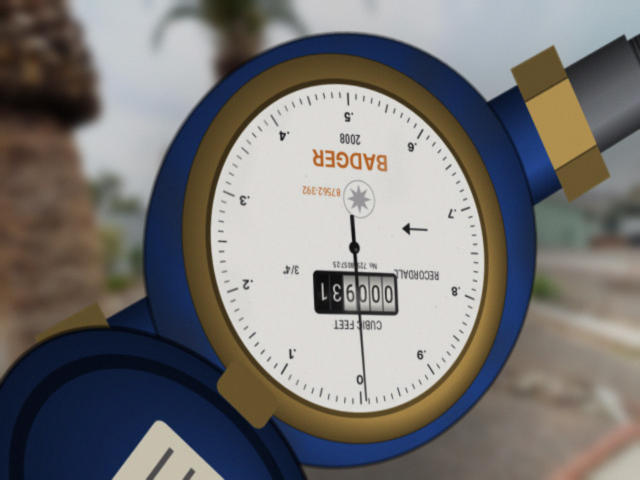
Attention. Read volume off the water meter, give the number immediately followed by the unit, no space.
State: 930.99ft³
